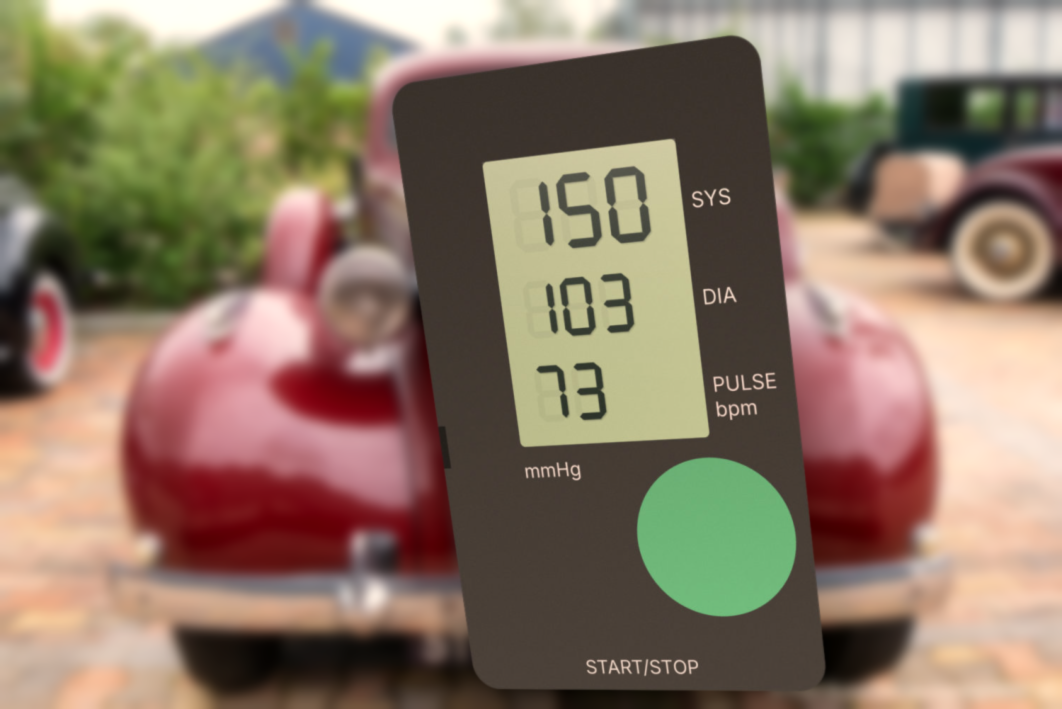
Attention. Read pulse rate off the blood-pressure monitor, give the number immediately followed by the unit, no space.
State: 73bpm
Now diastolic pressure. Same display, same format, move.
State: 103mmHg
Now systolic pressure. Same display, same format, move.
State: 150mmHg
